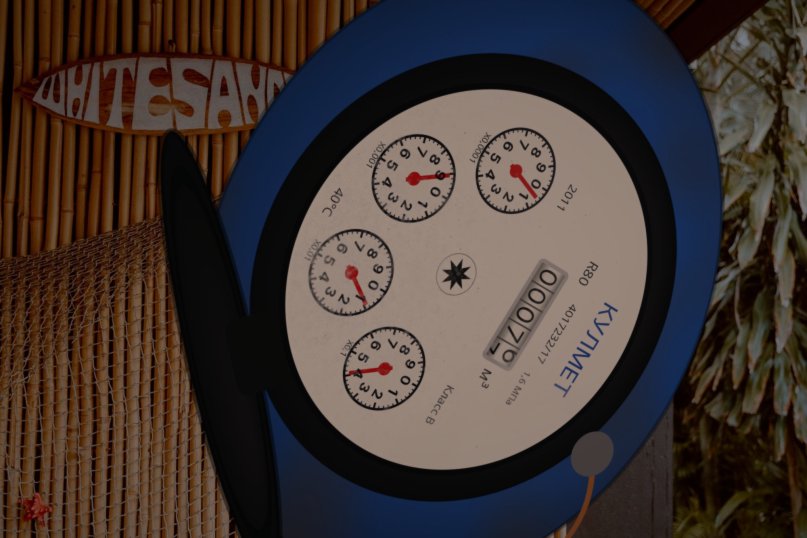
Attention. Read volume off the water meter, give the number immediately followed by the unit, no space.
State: 76.4090m³
